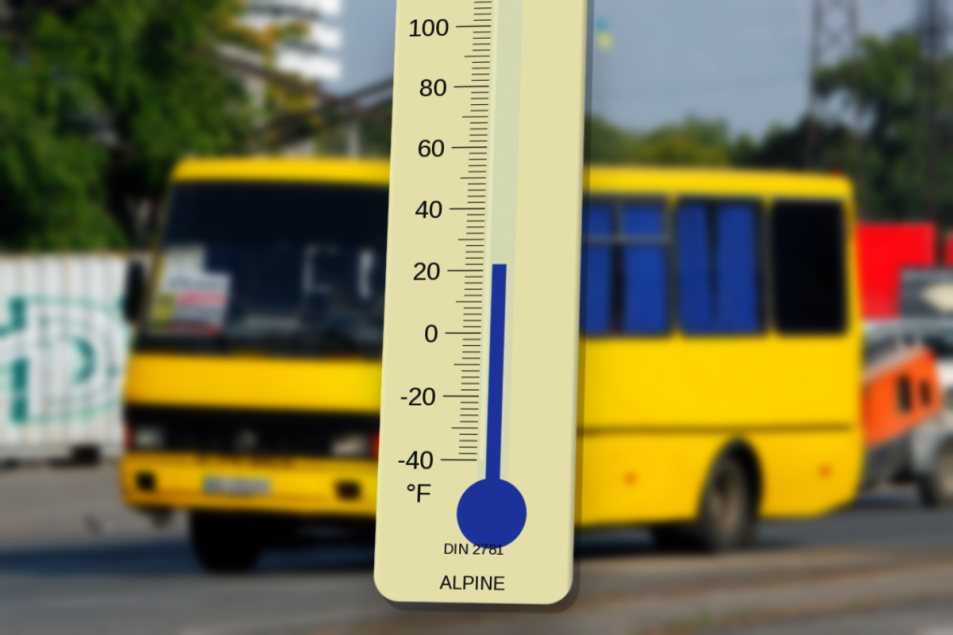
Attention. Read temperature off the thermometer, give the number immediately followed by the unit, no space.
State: 22°F
